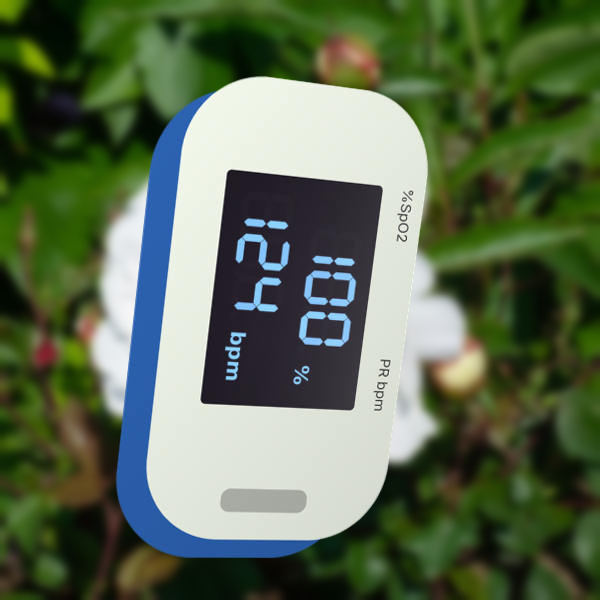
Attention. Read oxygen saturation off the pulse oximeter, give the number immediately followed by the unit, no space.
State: 100%
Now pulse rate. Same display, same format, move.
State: 124bpm
